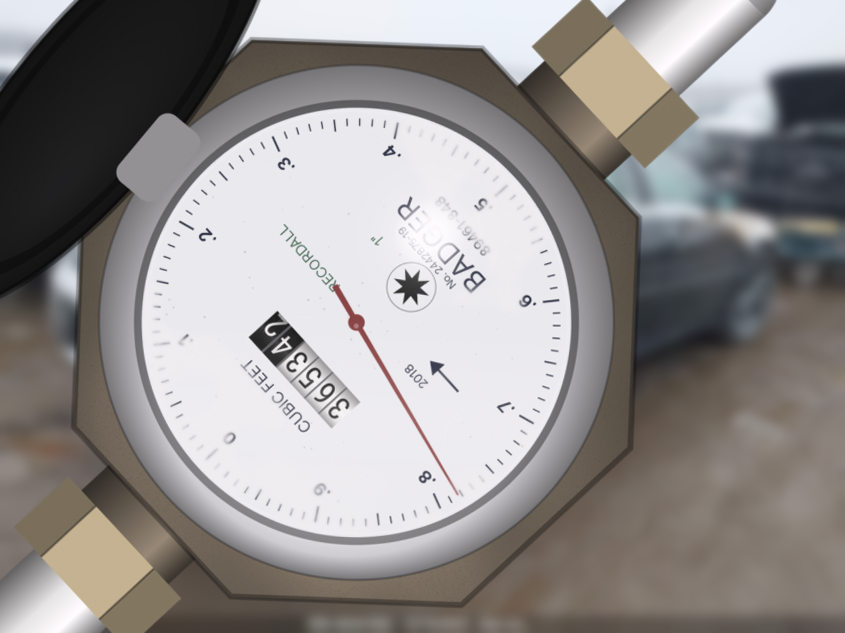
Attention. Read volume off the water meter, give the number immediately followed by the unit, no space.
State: 365341.78ft³
